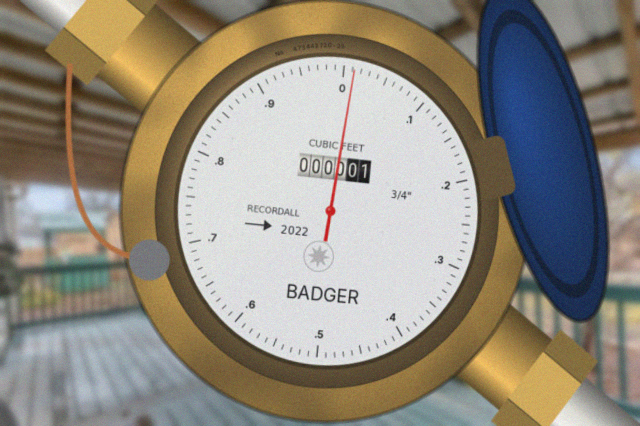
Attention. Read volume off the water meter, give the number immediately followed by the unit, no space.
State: 1.01ft³
